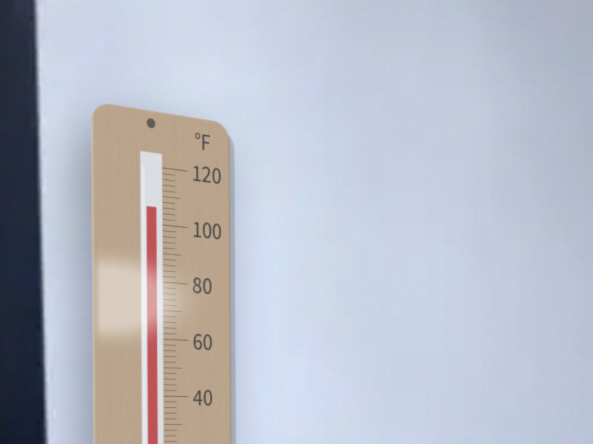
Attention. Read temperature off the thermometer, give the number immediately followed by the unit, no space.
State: 106°F
